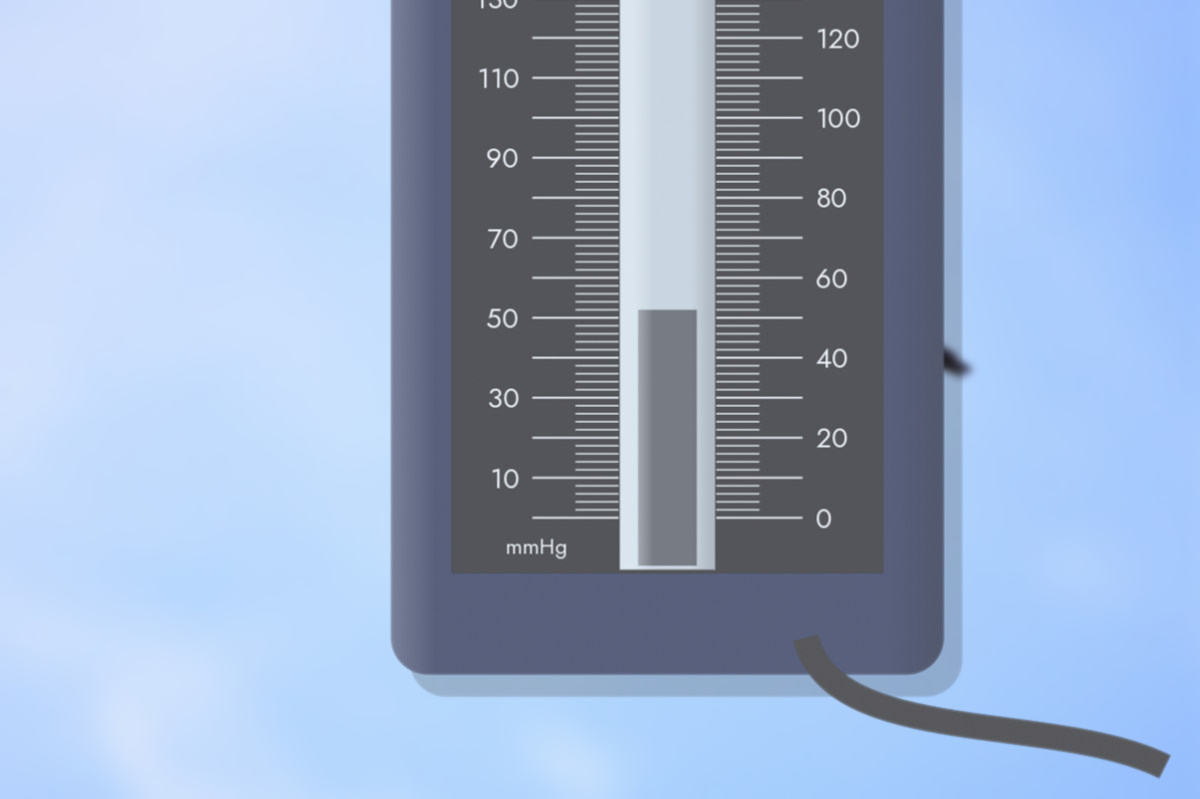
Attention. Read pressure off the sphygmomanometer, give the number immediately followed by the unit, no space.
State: 52mmHg
